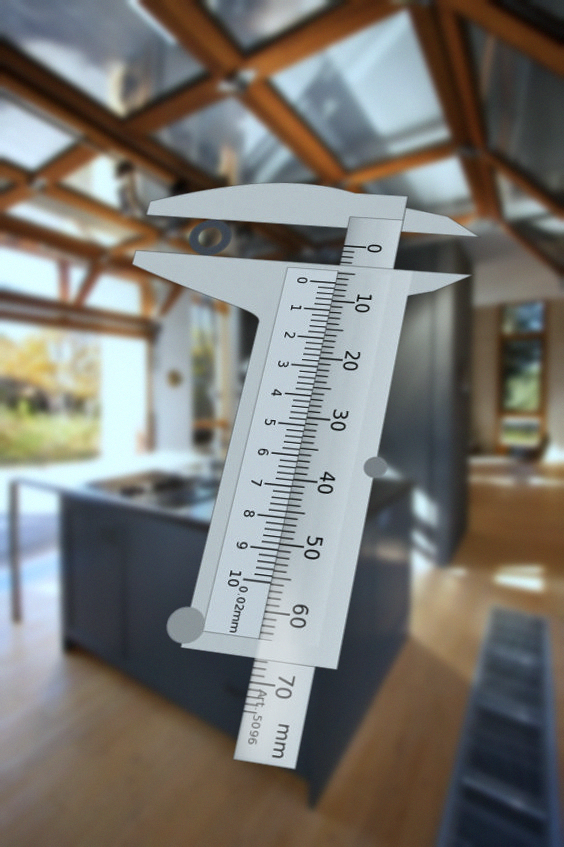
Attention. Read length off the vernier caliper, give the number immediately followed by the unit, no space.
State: 6.8mm
